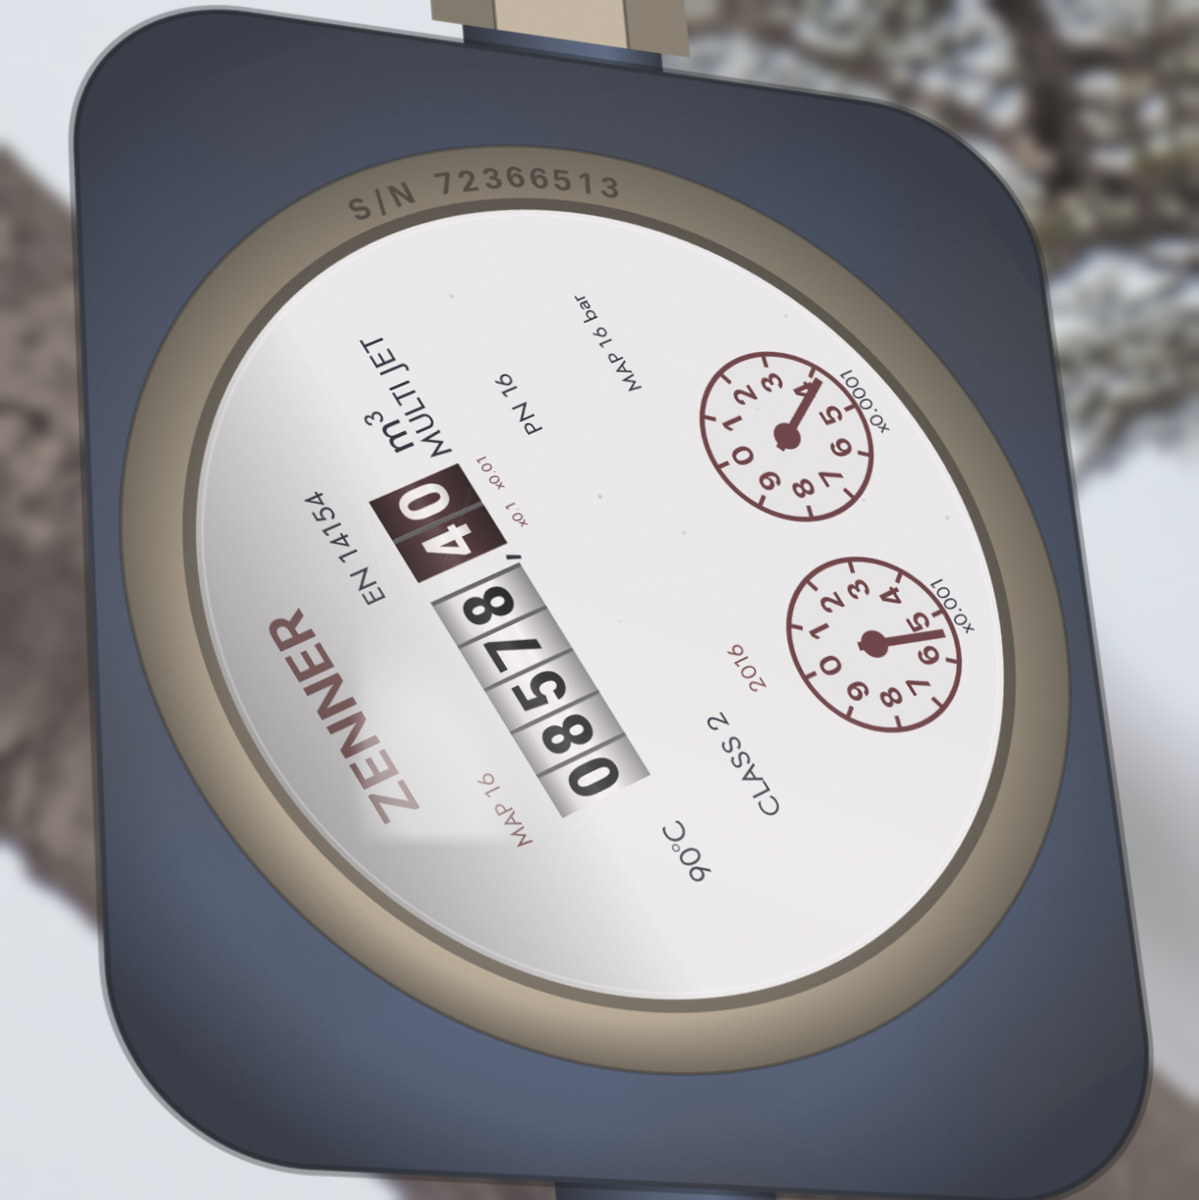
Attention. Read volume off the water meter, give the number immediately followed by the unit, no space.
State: 8578.4054m³
